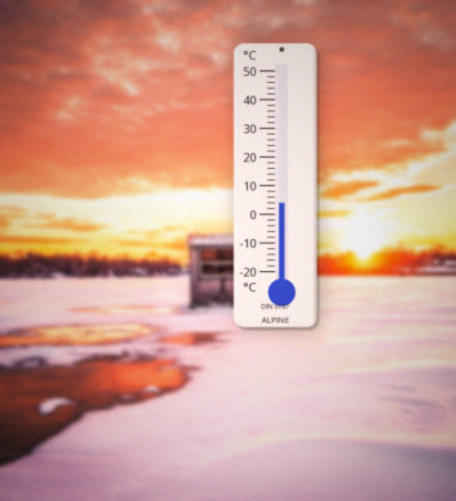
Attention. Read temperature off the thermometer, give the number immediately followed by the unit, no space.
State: 4°C
